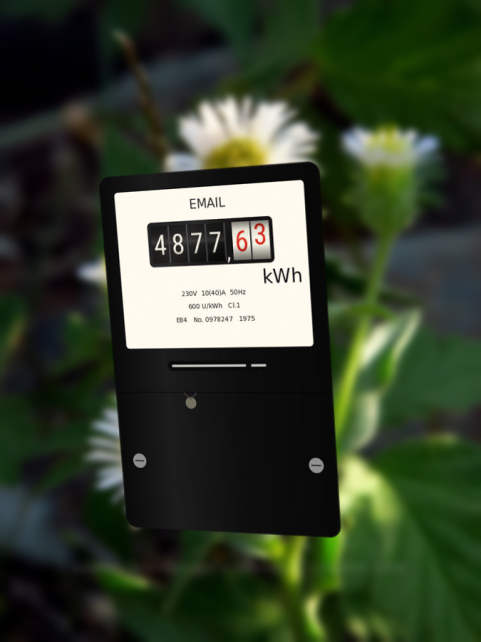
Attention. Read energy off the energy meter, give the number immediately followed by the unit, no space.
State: 4877.63kWh
